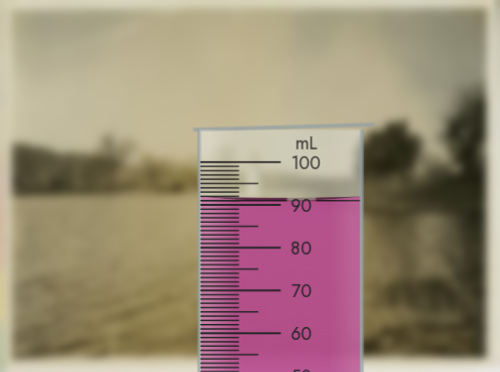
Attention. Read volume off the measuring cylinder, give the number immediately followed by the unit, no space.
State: 91mL
